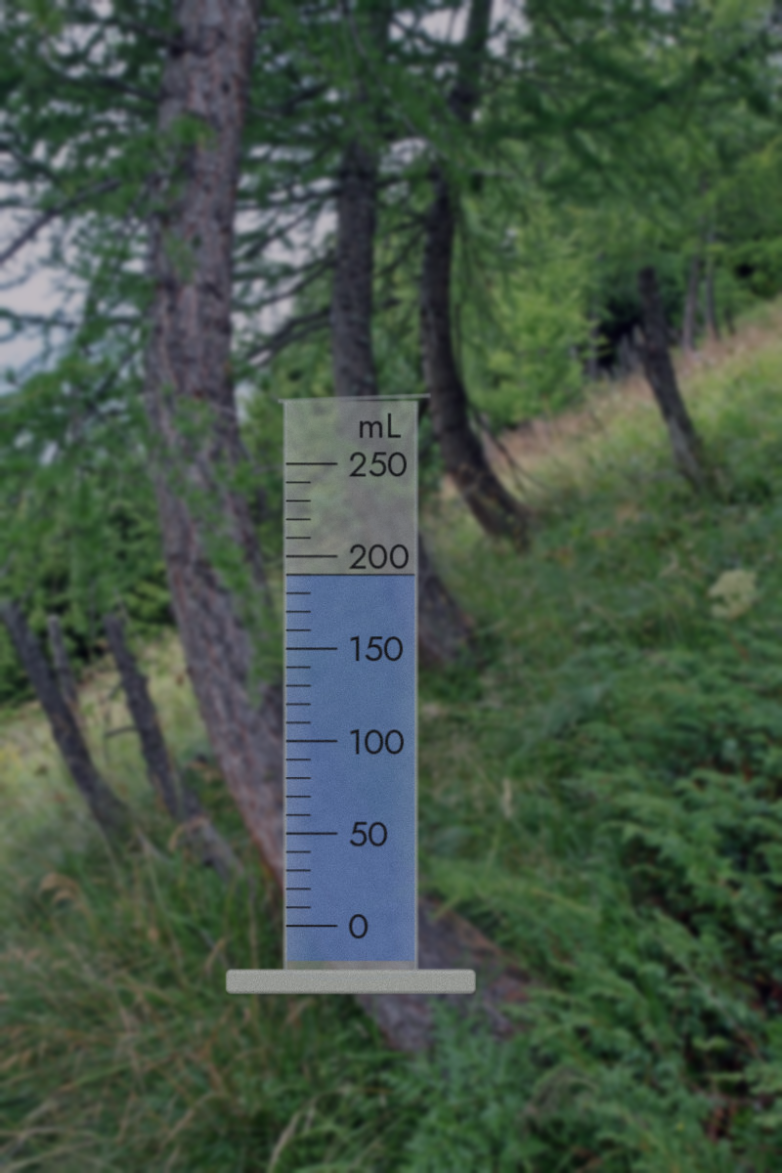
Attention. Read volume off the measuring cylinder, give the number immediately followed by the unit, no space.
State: 190mL
